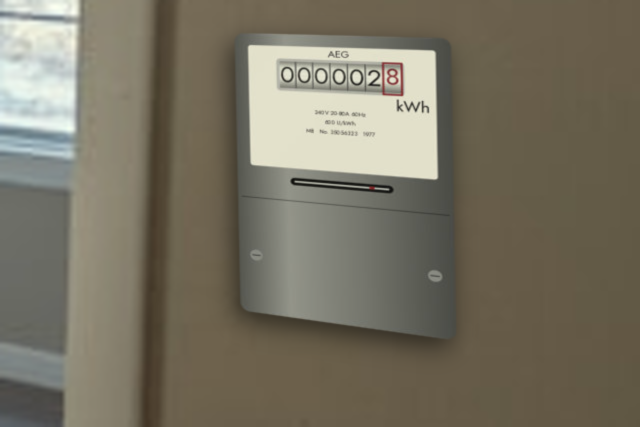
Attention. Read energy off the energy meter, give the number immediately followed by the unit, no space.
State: 2.8kWh
